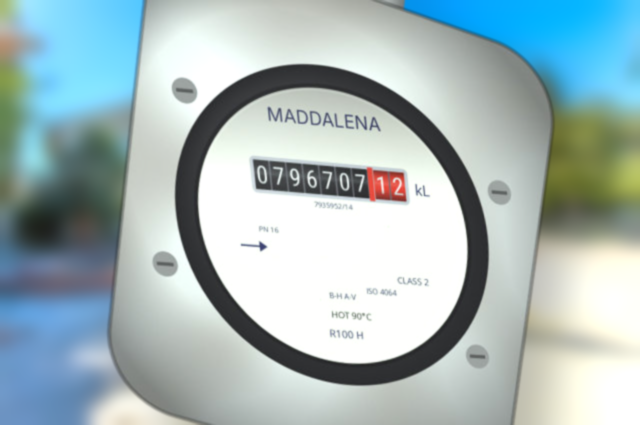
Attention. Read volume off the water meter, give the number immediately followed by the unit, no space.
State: 796707.12kL
